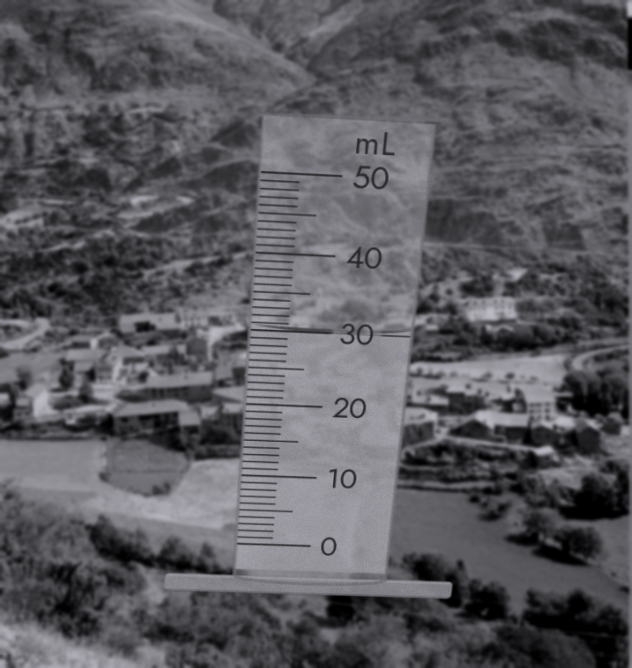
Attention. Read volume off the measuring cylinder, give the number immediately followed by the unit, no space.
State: 30mL
